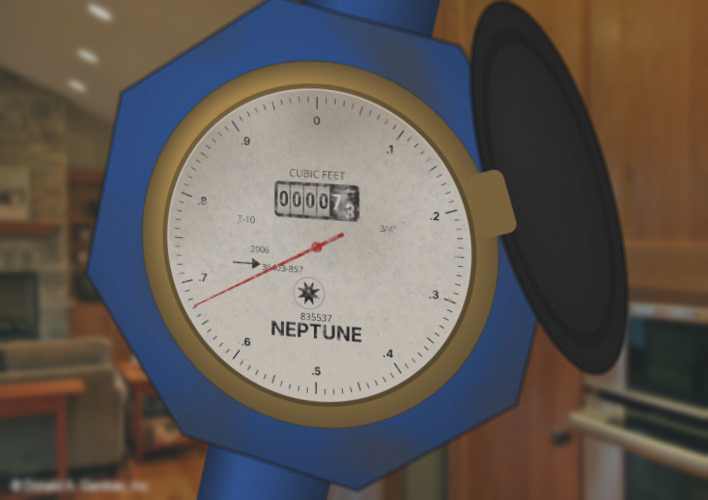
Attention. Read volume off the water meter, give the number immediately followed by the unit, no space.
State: 72.67ft³
